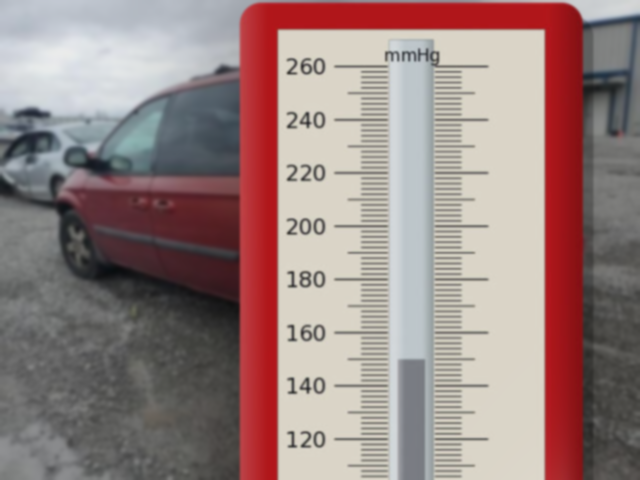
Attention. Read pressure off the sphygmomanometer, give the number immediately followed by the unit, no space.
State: 150mmHg
